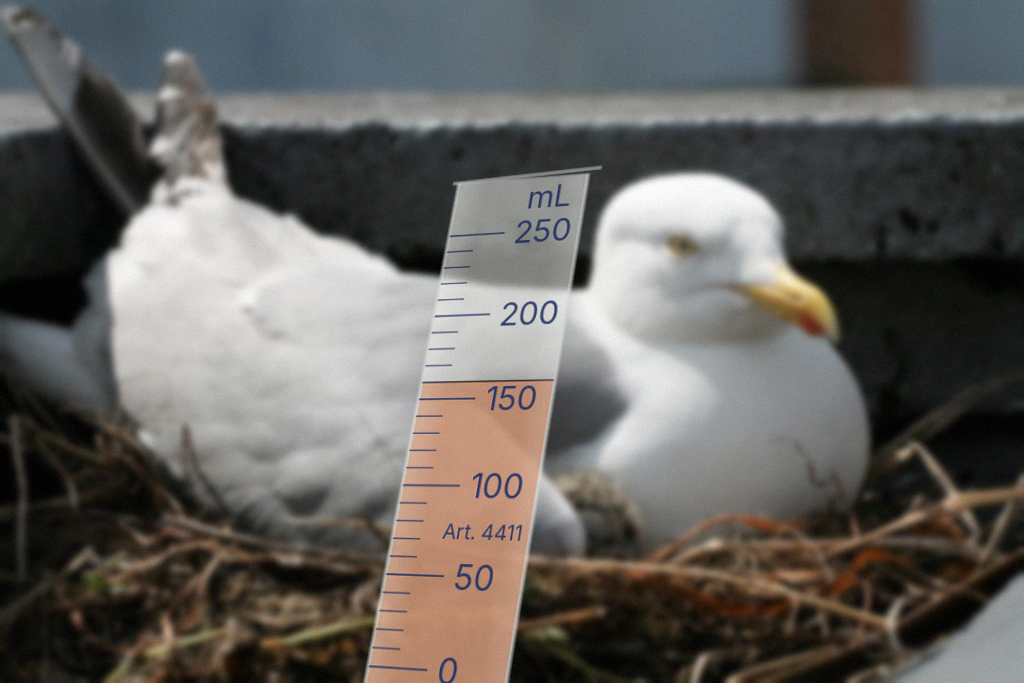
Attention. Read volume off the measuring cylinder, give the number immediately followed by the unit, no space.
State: 160mL
